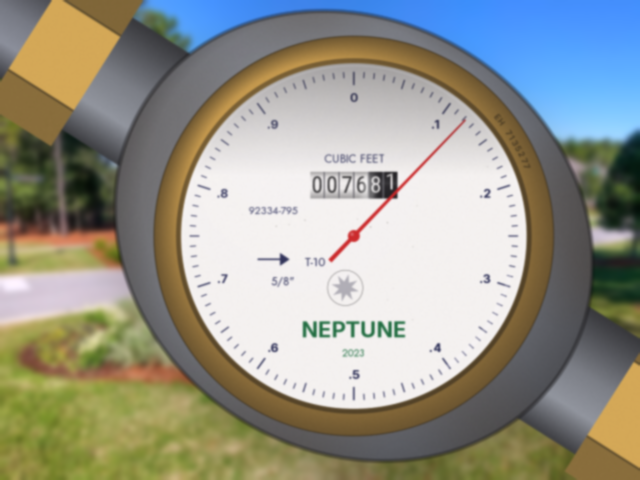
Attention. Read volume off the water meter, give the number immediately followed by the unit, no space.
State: 7681.12ft³
